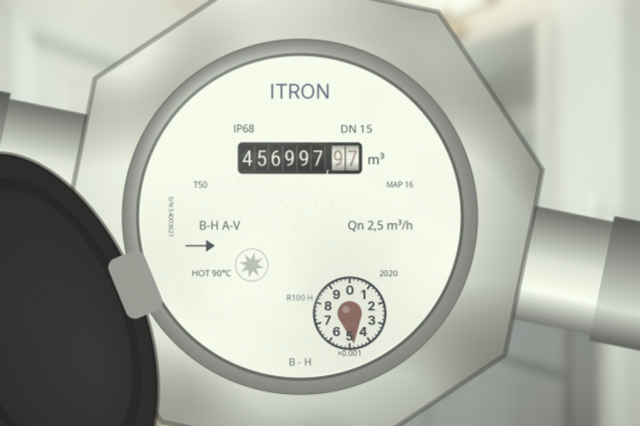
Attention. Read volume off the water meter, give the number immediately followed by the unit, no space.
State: 456997.974m³
